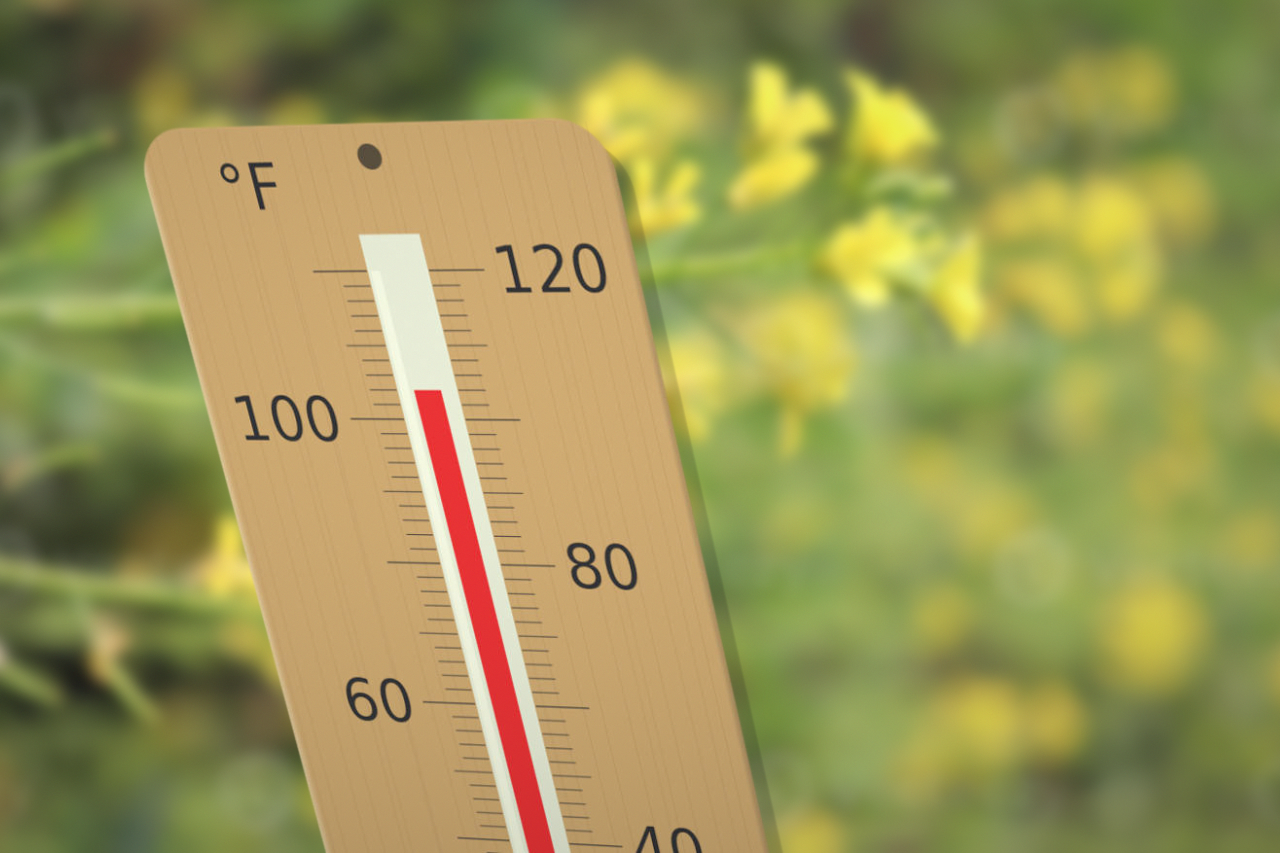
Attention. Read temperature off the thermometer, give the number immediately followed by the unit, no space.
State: 104°F
